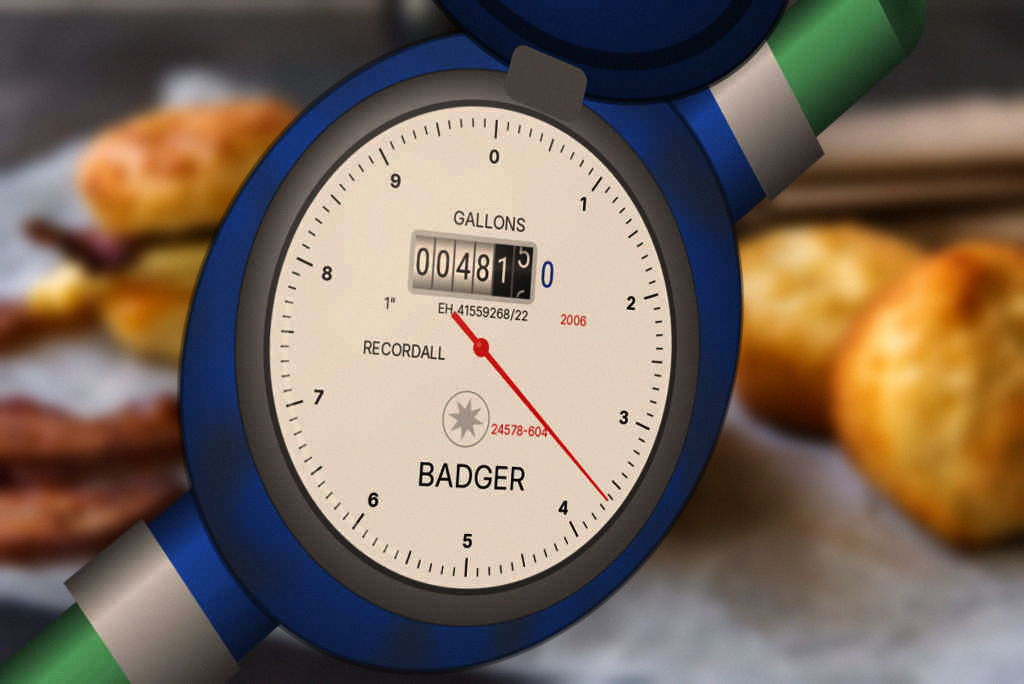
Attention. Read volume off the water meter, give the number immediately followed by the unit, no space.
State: 48153.6gal
